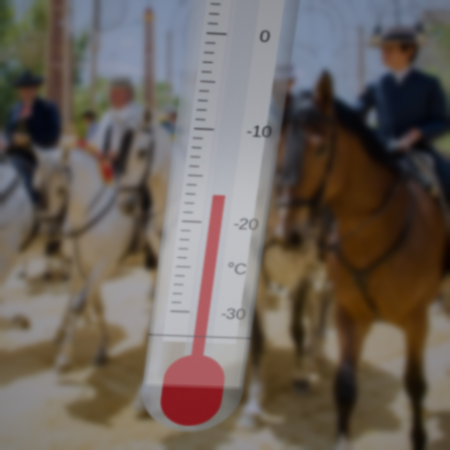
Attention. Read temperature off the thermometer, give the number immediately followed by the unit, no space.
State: -17°C
